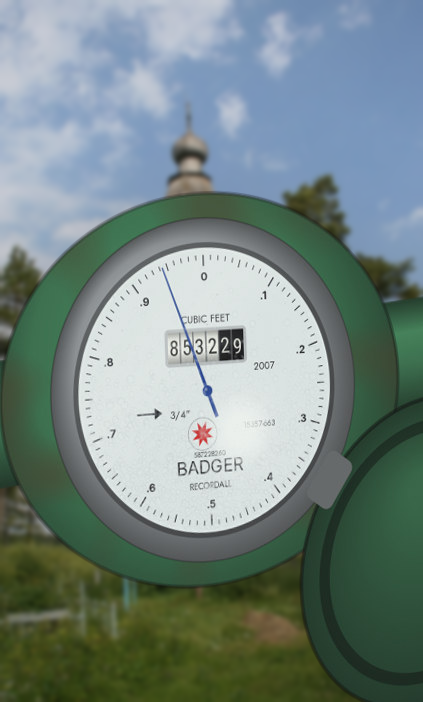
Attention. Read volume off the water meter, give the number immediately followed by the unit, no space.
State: 853228.94ft³
